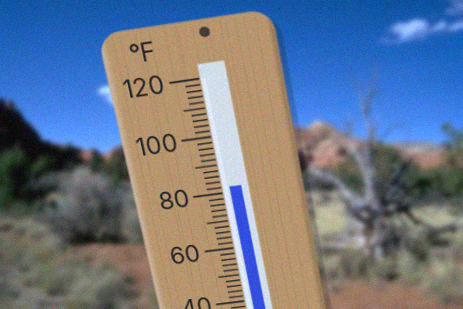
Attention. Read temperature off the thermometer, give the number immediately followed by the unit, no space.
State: 82°F
